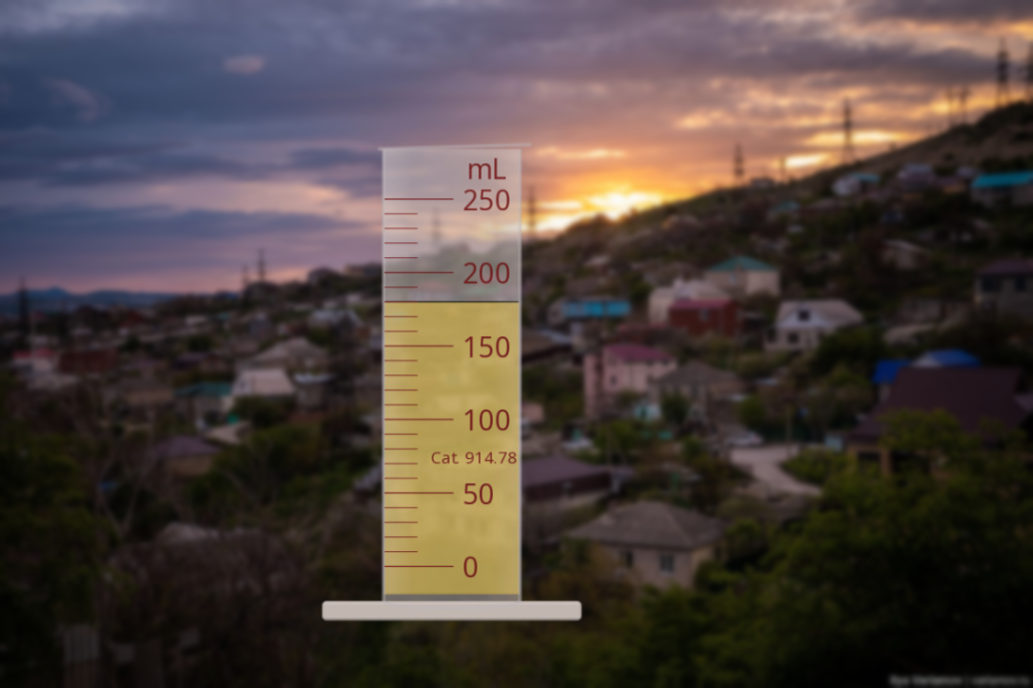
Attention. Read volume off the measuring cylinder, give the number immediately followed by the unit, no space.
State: 180mL
